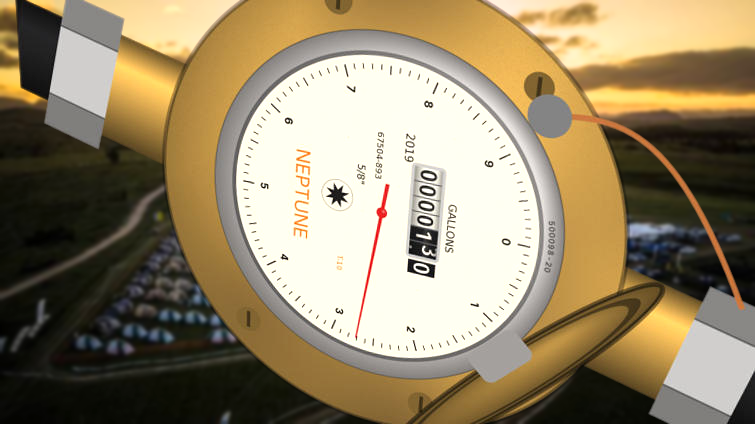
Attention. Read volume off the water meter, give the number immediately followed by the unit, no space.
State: 132.7gal
